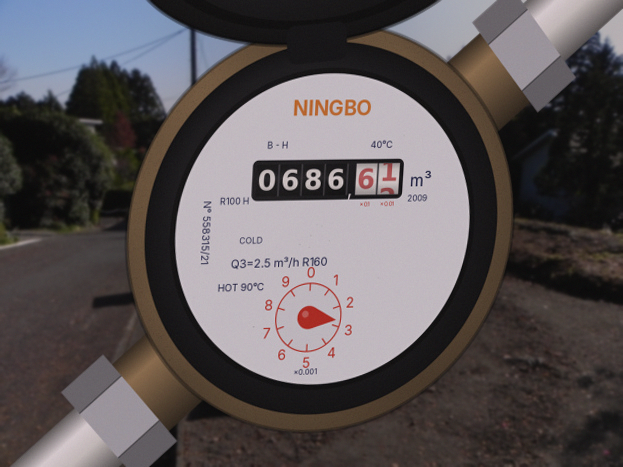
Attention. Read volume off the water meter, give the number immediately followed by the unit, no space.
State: 686.612m³
